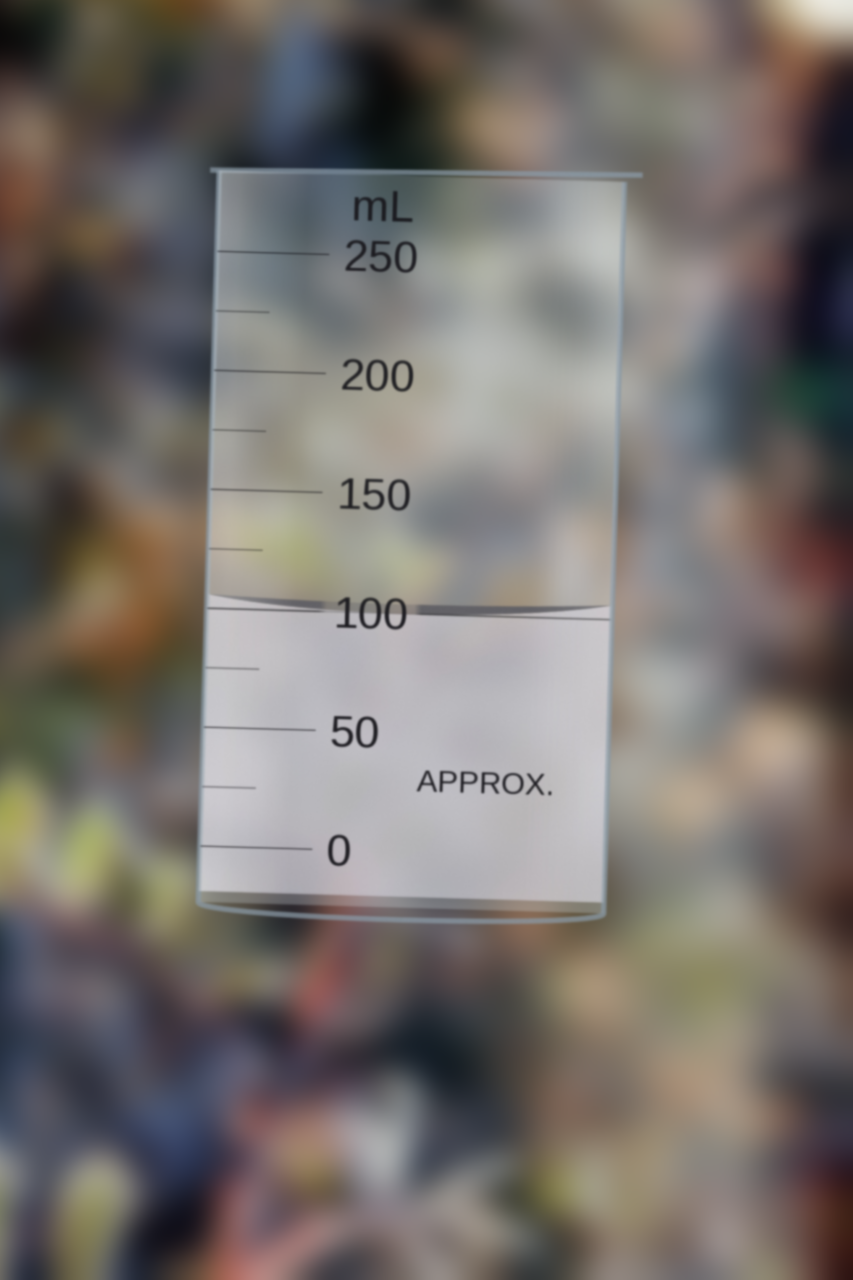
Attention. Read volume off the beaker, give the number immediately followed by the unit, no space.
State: 100mL
